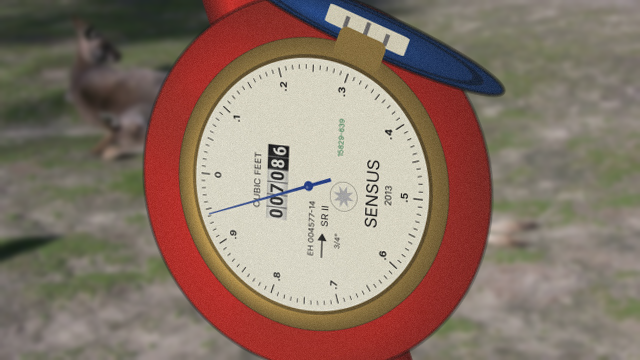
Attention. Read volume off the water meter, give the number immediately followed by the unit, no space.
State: 7085.94ft³
